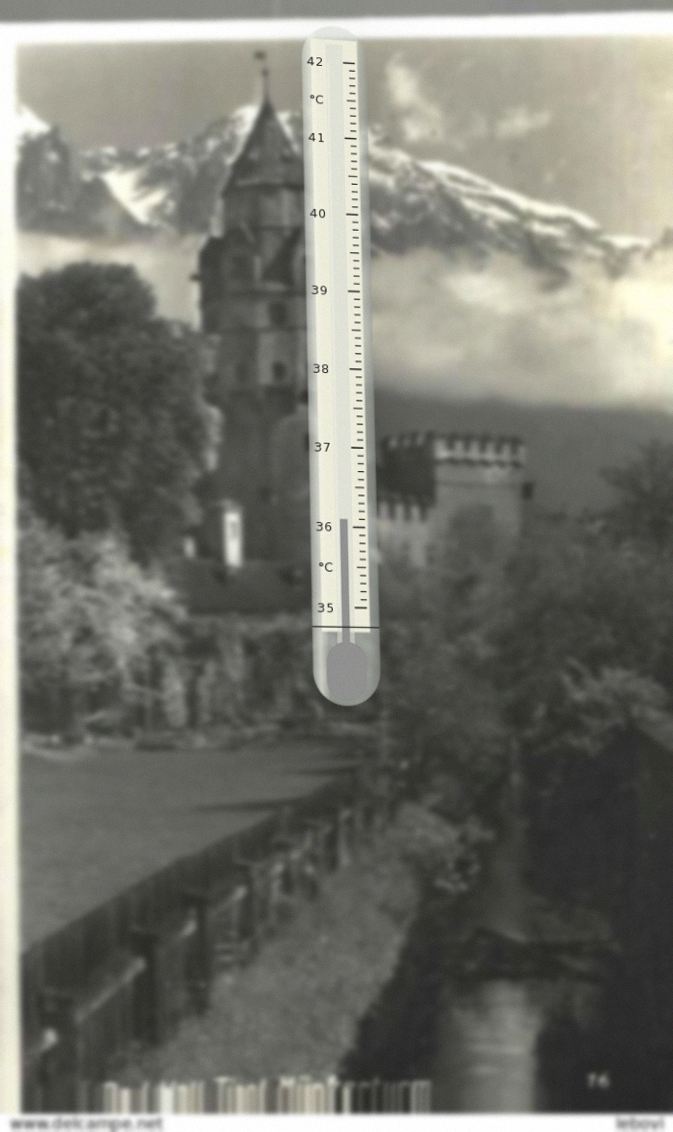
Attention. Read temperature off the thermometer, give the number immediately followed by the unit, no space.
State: 36.1°C
